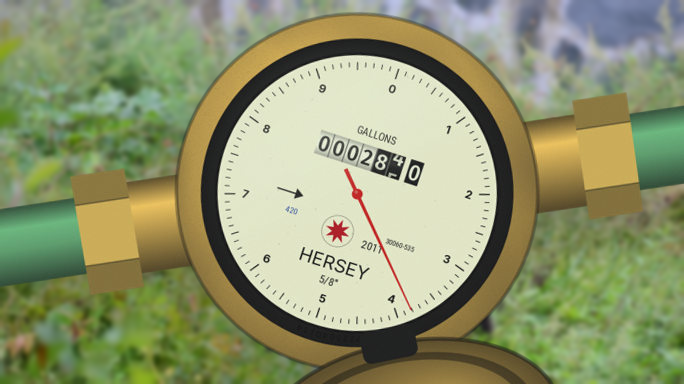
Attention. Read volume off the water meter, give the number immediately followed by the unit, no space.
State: 2843.8gal
